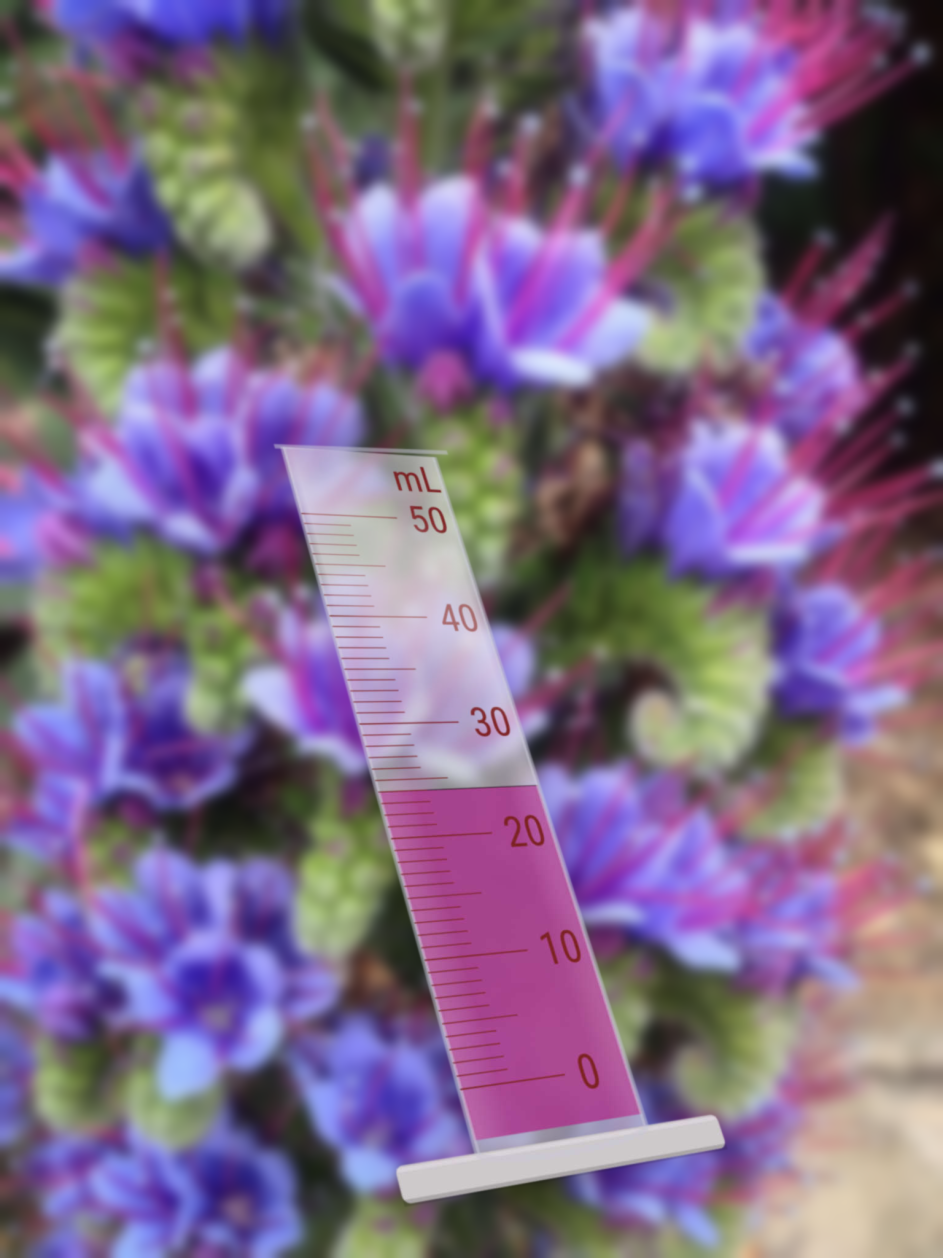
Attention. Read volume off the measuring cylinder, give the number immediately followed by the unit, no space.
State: 24mL
